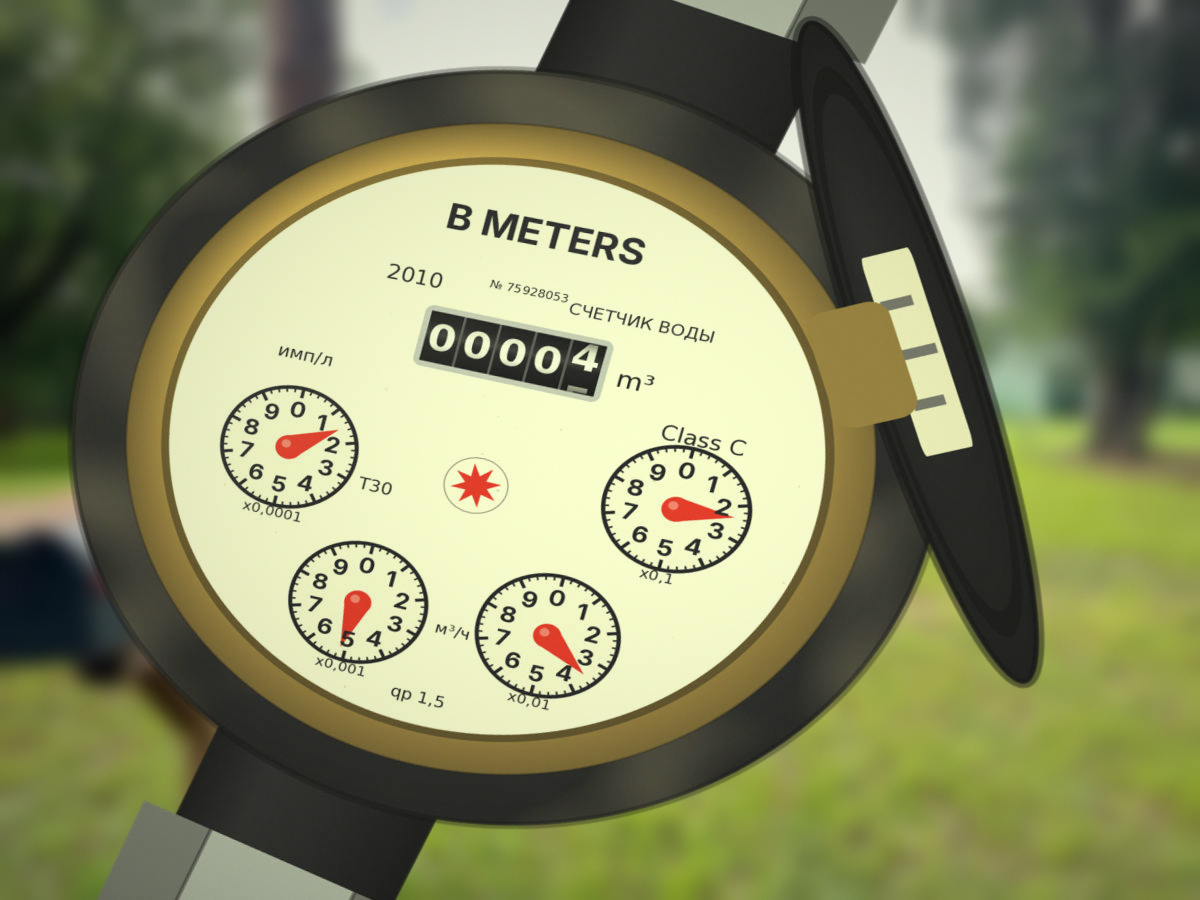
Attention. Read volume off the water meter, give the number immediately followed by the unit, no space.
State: 4.2351m³
